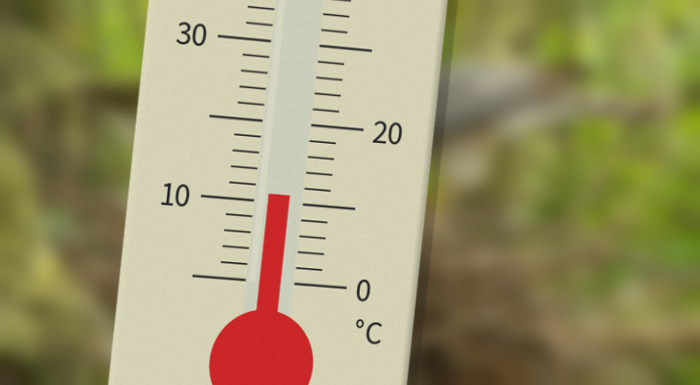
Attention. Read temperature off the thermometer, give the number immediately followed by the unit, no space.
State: 11°C
